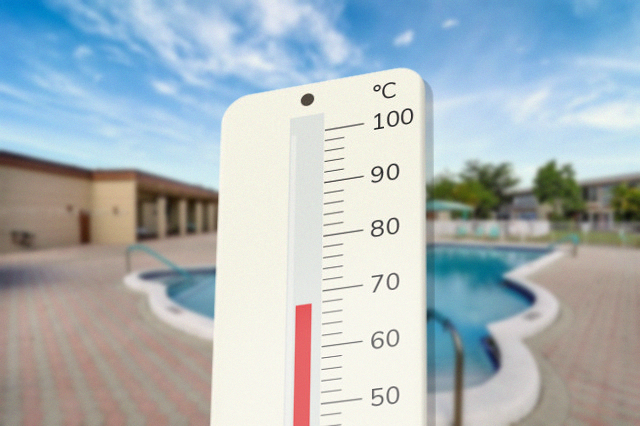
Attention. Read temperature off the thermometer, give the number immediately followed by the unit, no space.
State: 68°C
